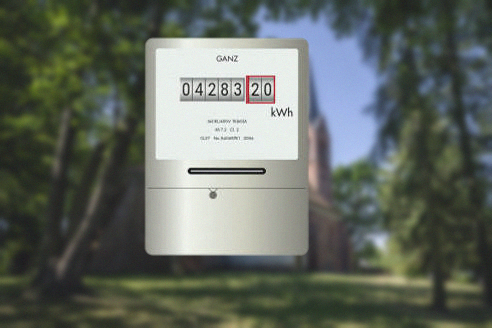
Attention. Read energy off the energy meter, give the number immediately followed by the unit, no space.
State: 4283.20kWh
